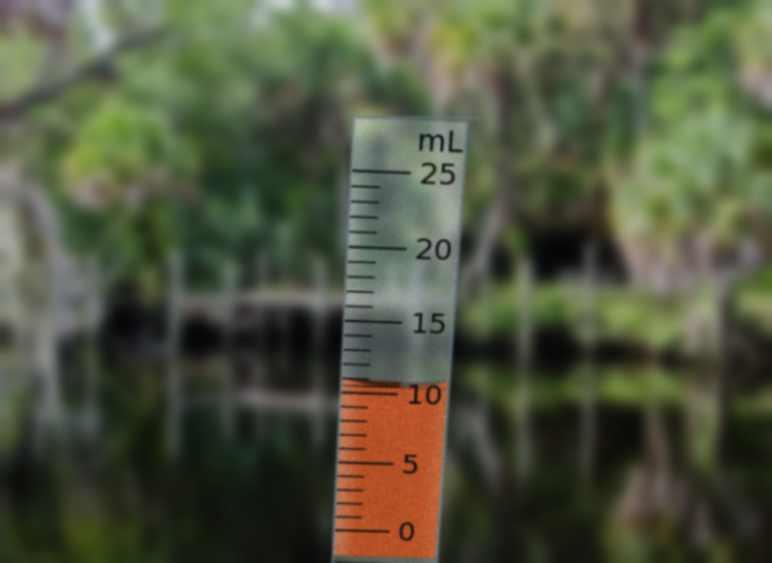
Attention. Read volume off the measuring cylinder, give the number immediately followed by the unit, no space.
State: 10.5mL
